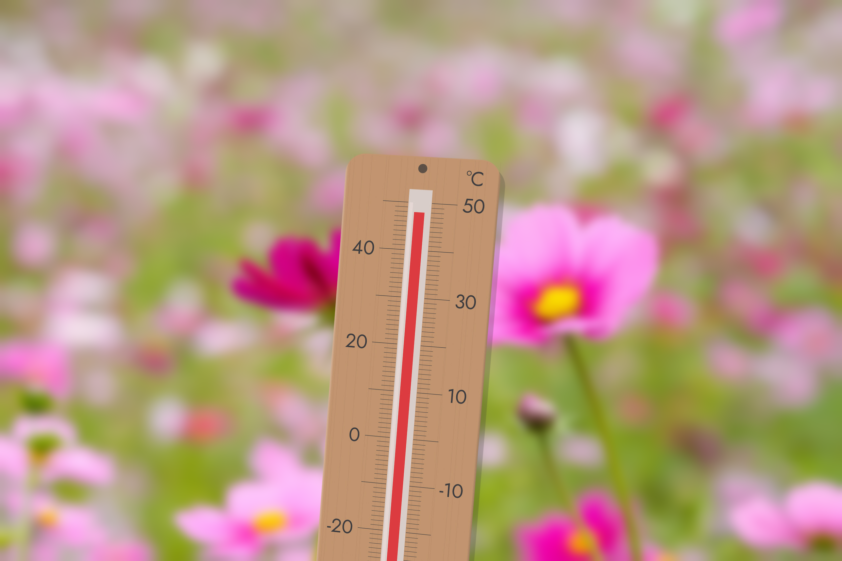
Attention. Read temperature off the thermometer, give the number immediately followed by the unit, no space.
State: 48°C
